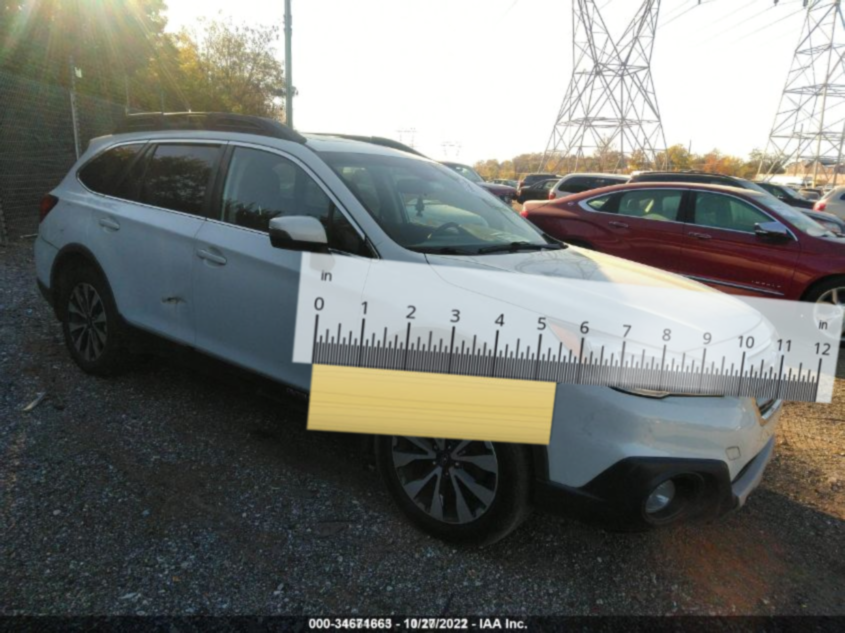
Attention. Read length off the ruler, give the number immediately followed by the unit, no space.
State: 5.5in
